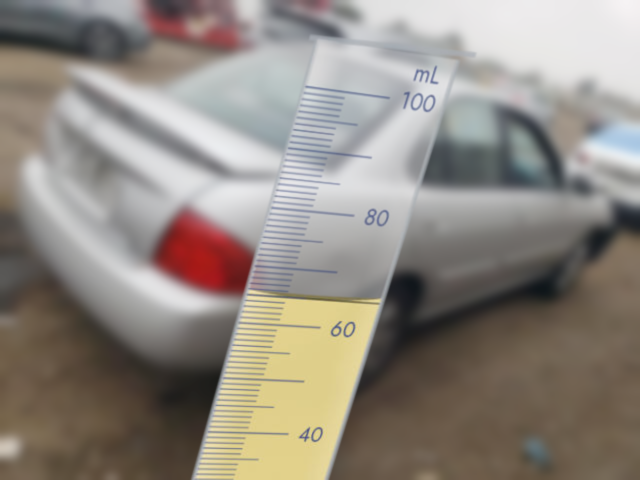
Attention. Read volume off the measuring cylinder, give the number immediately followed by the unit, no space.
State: 65mL
